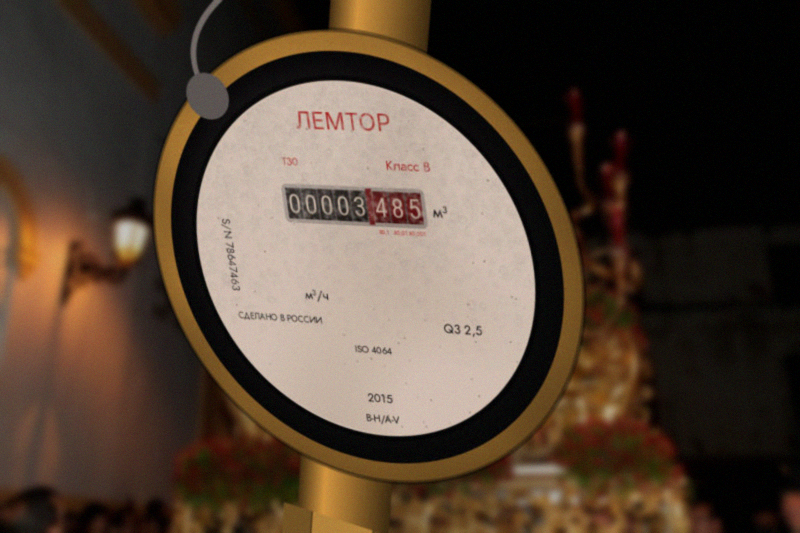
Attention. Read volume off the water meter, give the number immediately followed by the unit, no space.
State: 3.485m³
